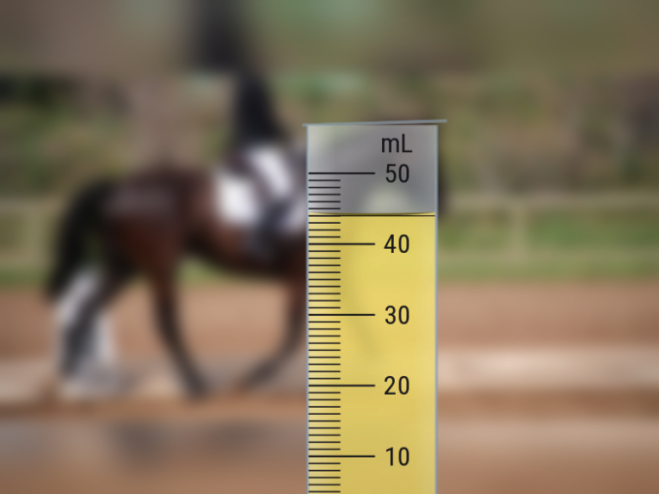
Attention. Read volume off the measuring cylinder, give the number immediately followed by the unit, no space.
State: 44mL
